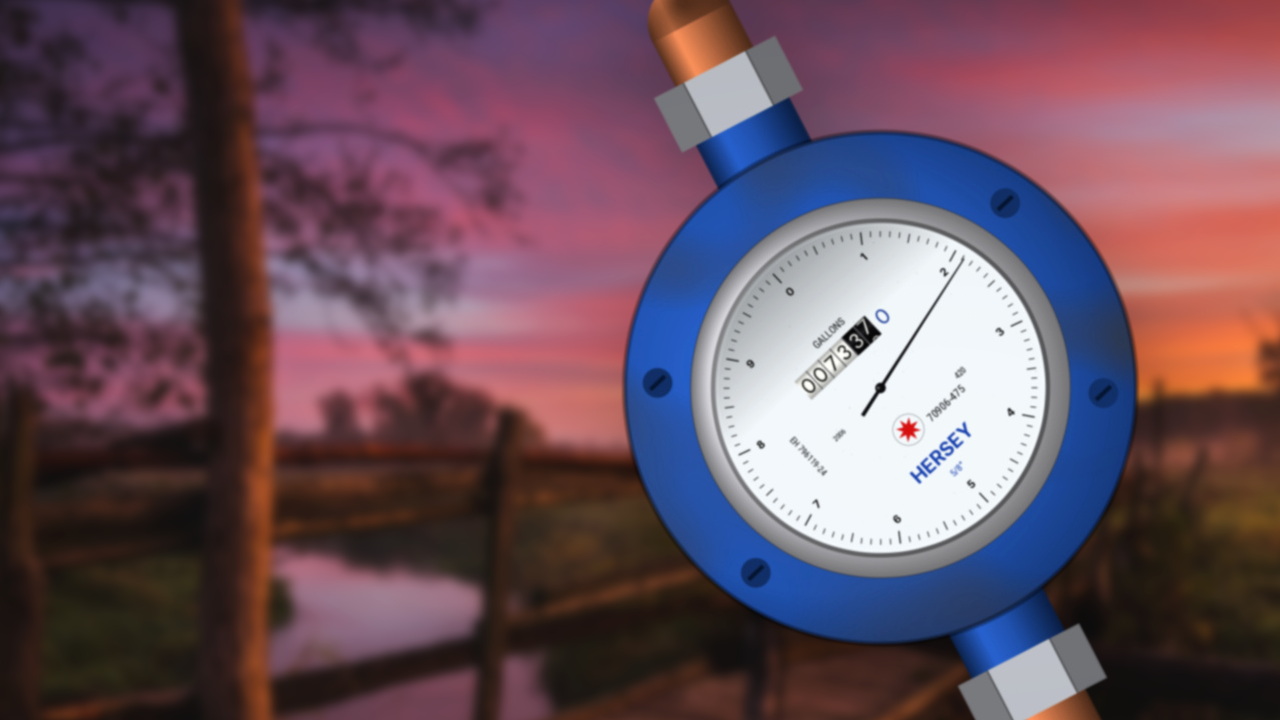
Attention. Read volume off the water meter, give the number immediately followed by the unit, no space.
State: 73372.1gal
